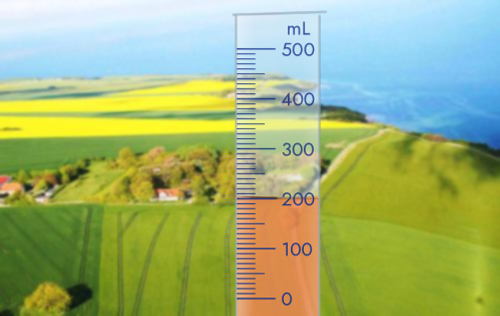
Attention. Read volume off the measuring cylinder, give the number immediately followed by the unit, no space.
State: 200mL
